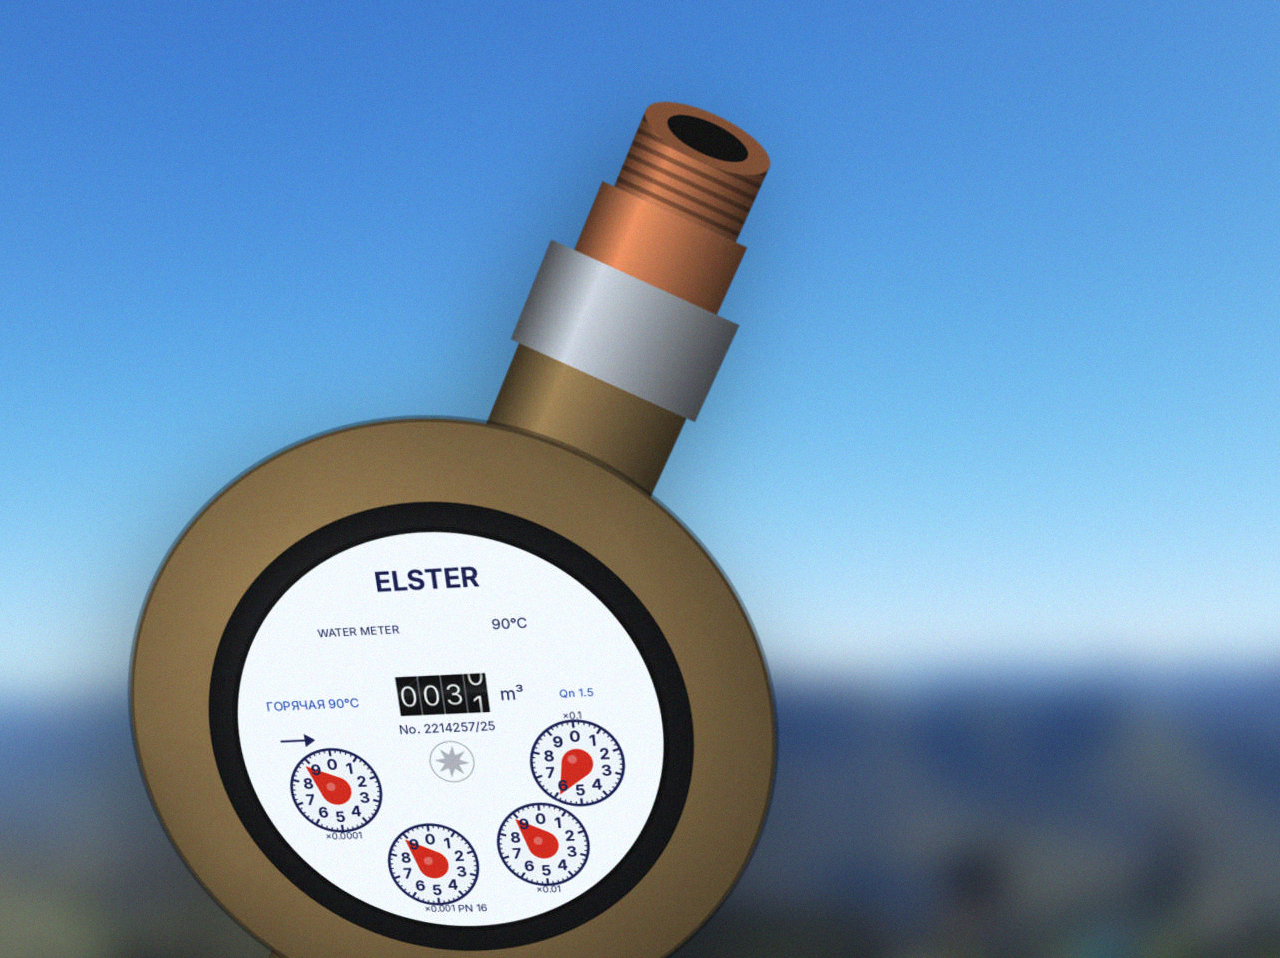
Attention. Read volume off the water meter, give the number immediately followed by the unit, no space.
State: 30.5888m³
